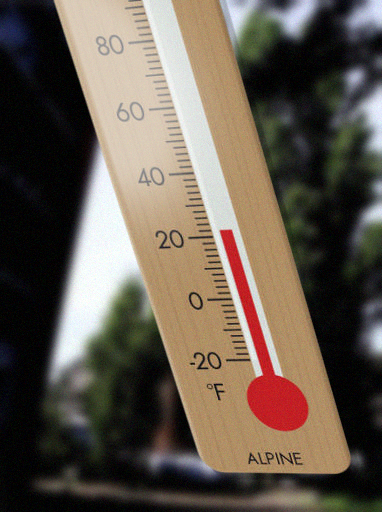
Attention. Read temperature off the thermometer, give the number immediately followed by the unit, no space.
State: 22°F
